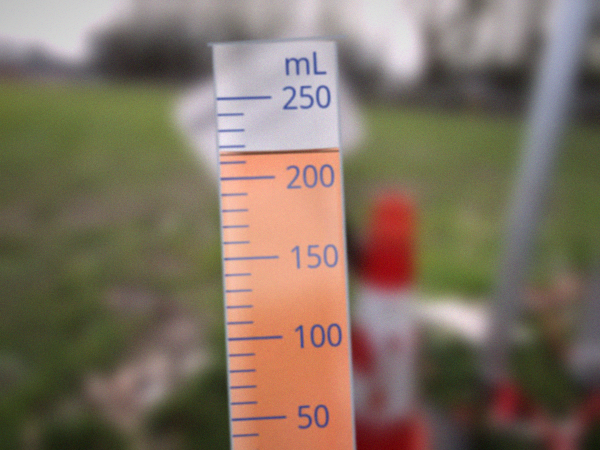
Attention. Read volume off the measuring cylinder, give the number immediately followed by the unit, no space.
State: 215mL
